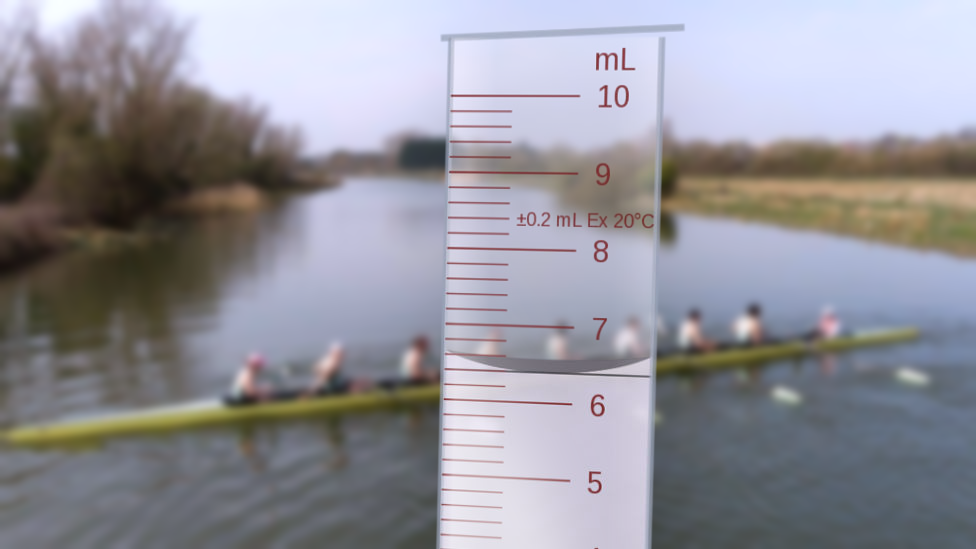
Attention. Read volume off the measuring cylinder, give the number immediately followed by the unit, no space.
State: 6.4mL
